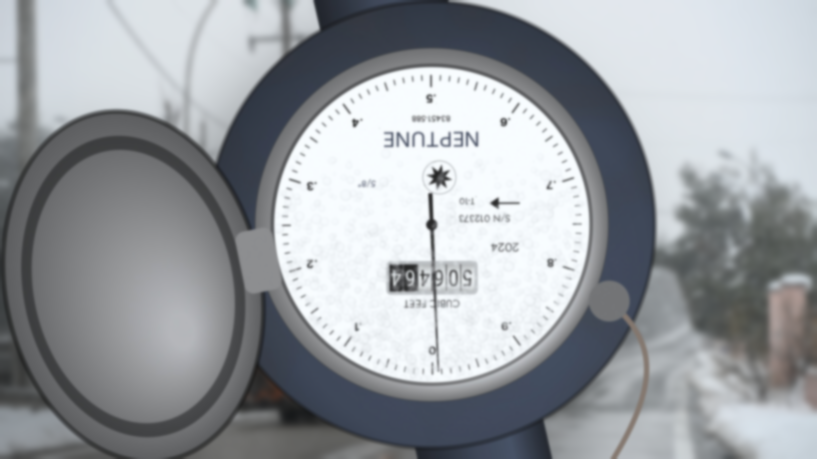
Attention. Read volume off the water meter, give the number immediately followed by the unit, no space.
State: 506463.99ft³
